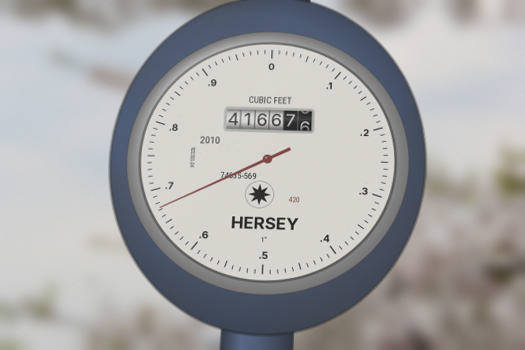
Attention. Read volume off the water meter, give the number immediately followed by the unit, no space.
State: 416675.67ft³
